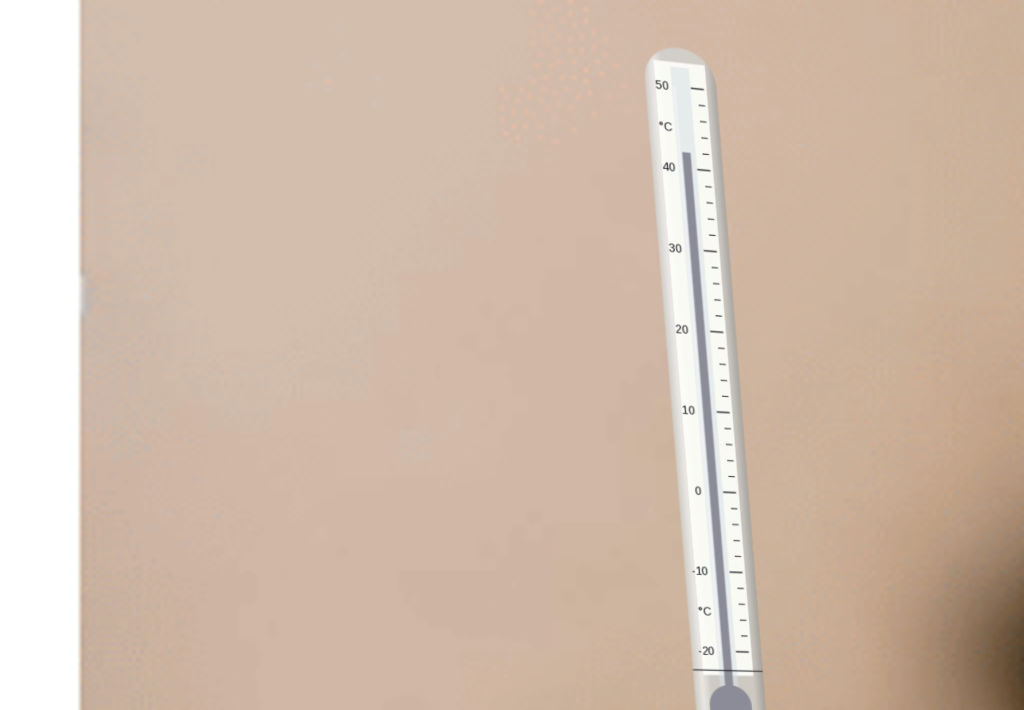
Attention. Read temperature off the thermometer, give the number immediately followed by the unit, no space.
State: 42°C
